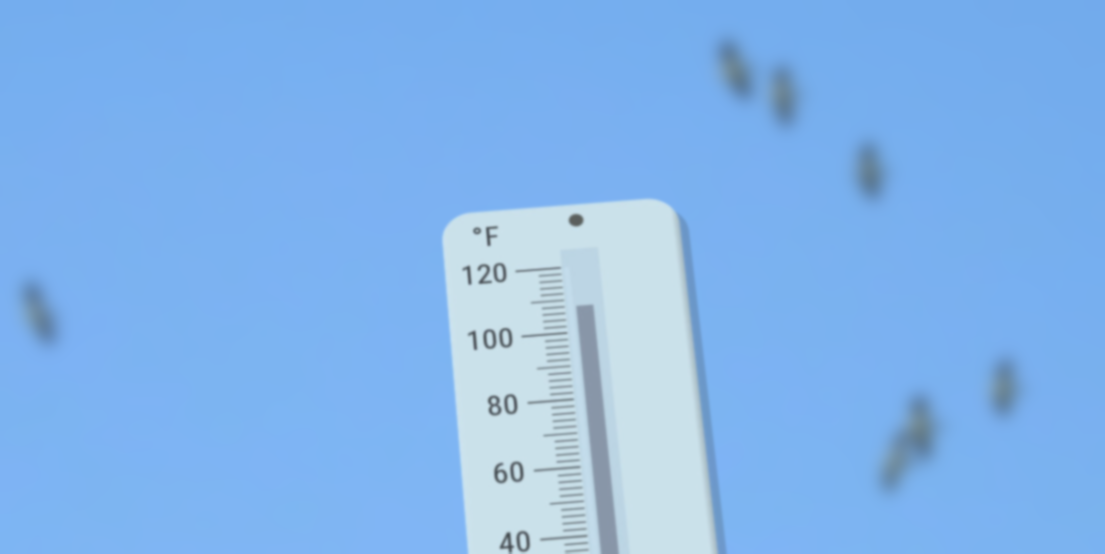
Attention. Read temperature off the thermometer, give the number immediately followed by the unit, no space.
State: 108°F
